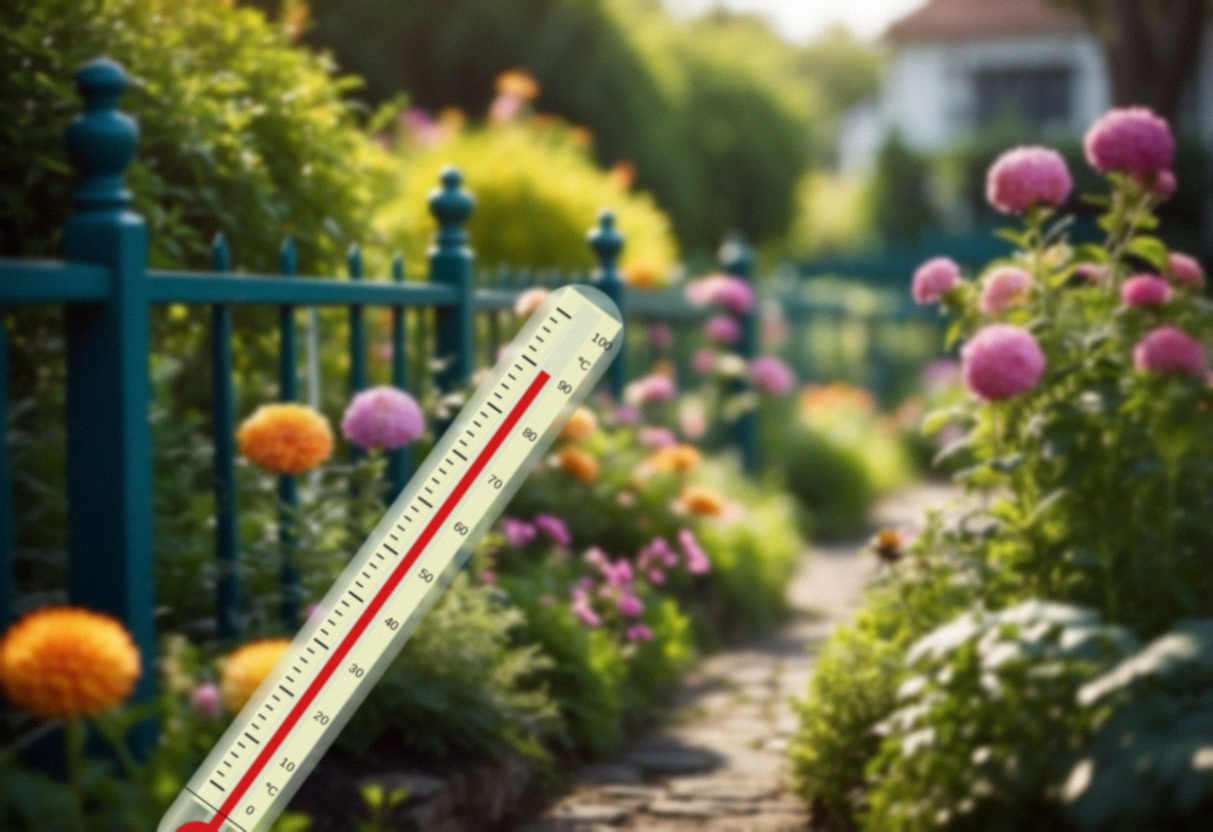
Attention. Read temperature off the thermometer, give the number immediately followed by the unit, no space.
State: 90°C
